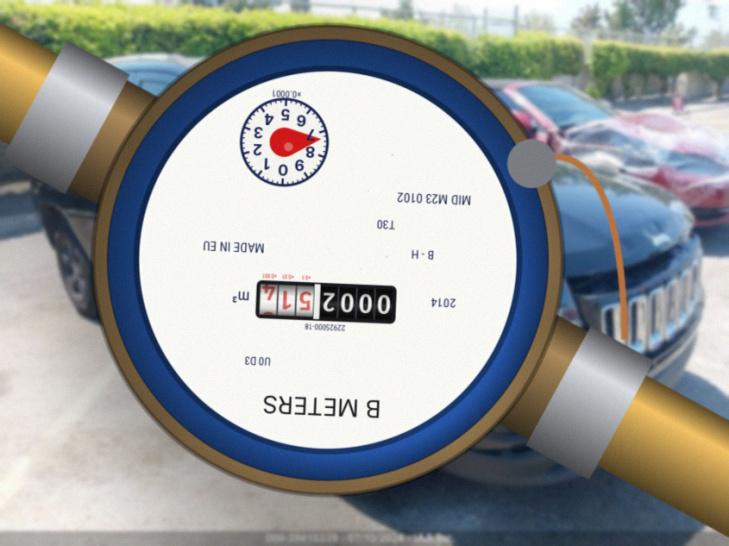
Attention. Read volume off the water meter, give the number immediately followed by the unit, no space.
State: 2.5137m³
